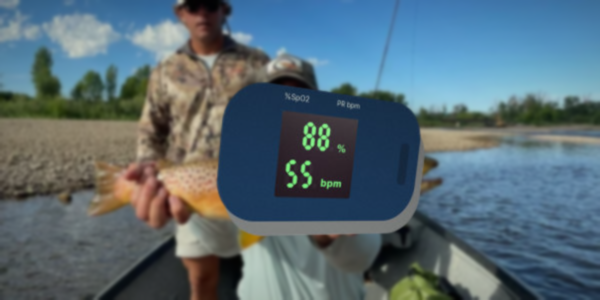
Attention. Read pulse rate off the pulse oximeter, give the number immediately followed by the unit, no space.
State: 55bpm
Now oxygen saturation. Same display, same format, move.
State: 88%
